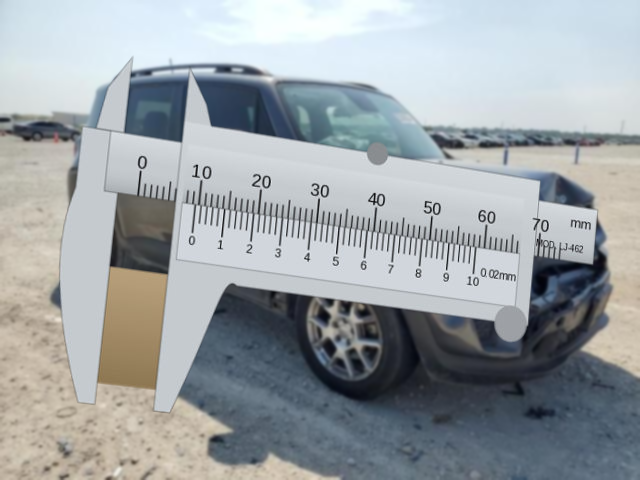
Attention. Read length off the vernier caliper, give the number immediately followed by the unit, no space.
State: 9.4mm
